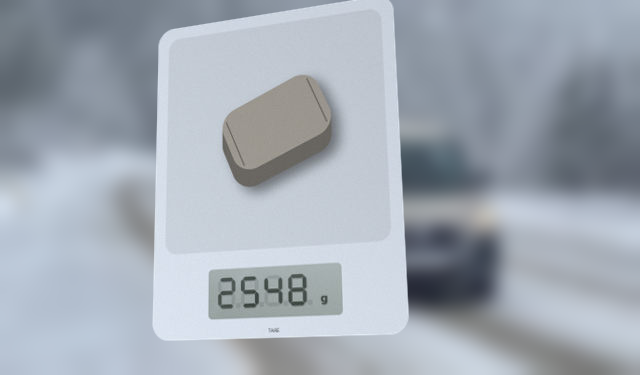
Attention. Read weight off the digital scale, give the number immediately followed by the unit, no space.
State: 2548g
